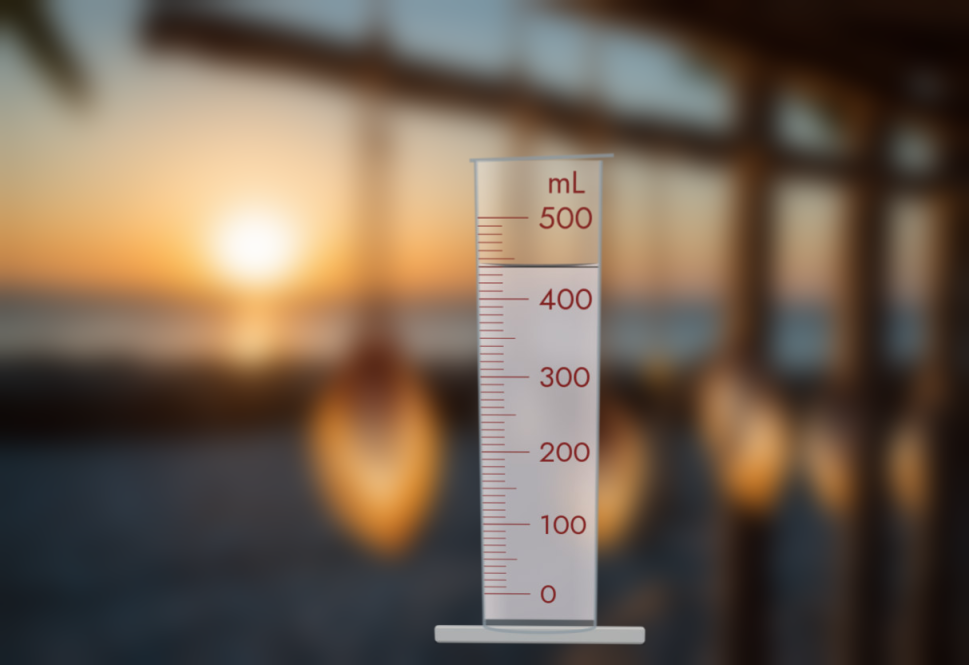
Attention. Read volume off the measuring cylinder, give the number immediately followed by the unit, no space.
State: 440mL
